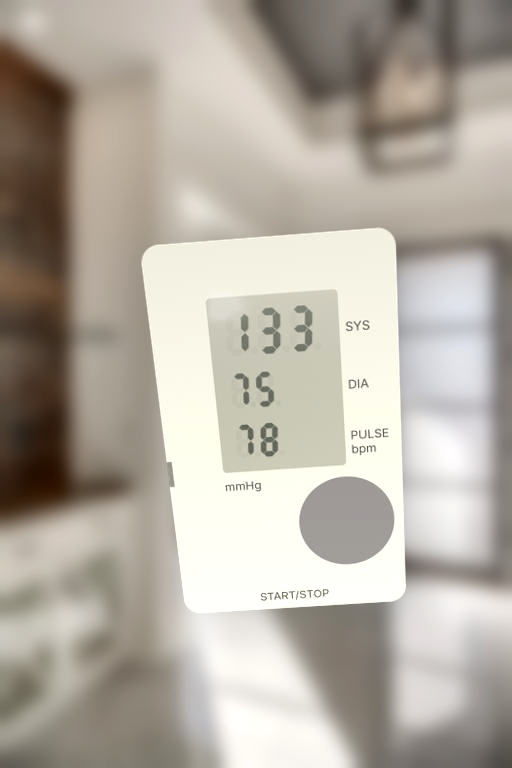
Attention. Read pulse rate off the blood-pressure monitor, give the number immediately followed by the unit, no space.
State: 78bpm
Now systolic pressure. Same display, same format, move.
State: 133mmHg
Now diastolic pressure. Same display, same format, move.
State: 75mmHg
